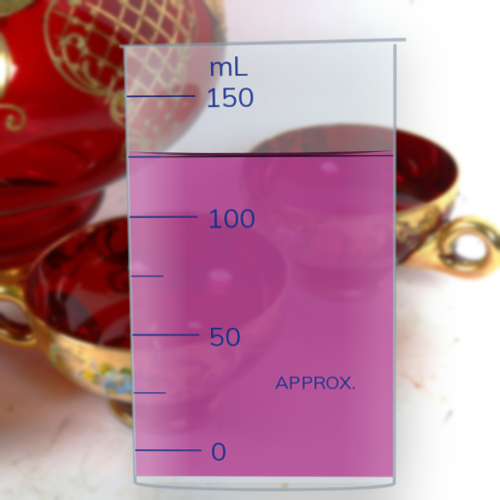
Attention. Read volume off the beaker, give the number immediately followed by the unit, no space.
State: 125mL
